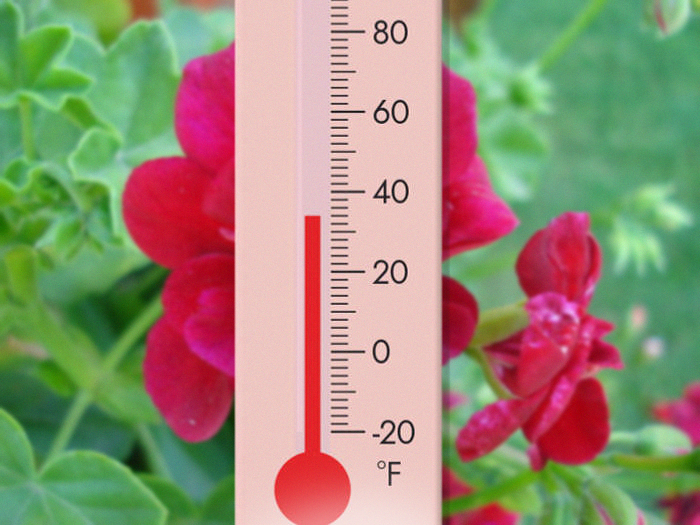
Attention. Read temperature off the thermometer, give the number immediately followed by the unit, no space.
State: 34°F
